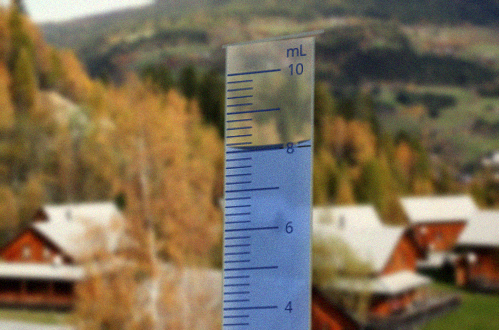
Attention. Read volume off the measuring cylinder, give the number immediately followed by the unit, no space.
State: 8mL
